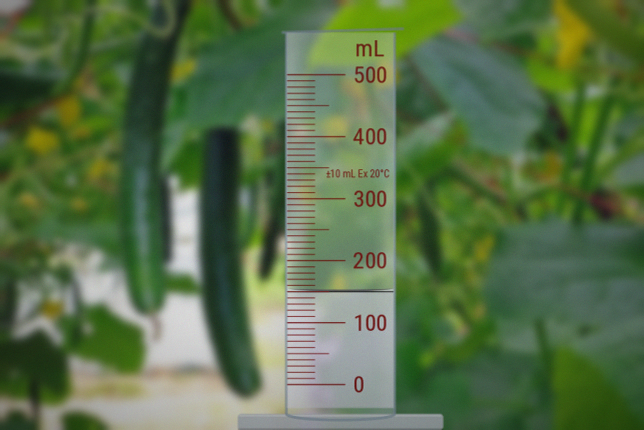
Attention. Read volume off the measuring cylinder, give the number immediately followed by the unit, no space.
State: 150mL
